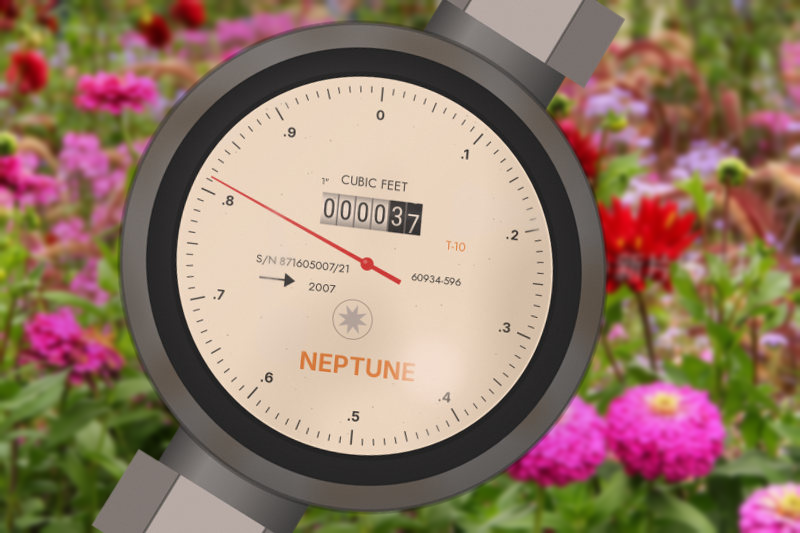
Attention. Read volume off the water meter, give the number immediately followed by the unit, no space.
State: 36.81ft³
